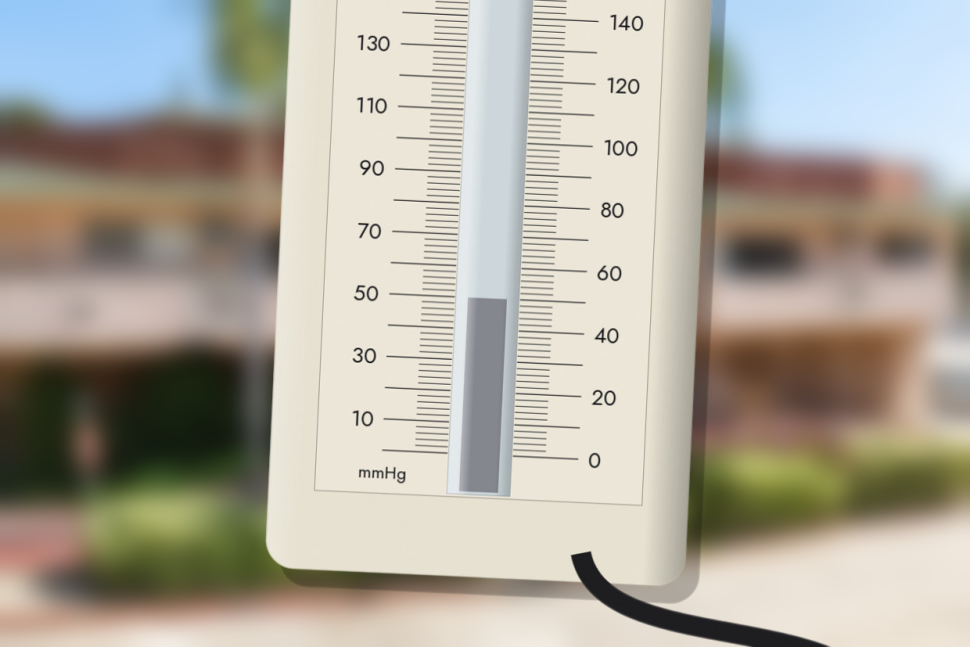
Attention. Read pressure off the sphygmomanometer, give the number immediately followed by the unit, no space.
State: 50mmHg
